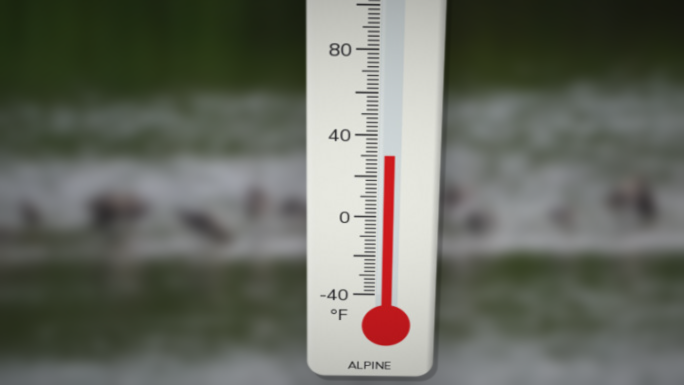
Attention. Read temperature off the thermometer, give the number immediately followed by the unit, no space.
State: 30°F
